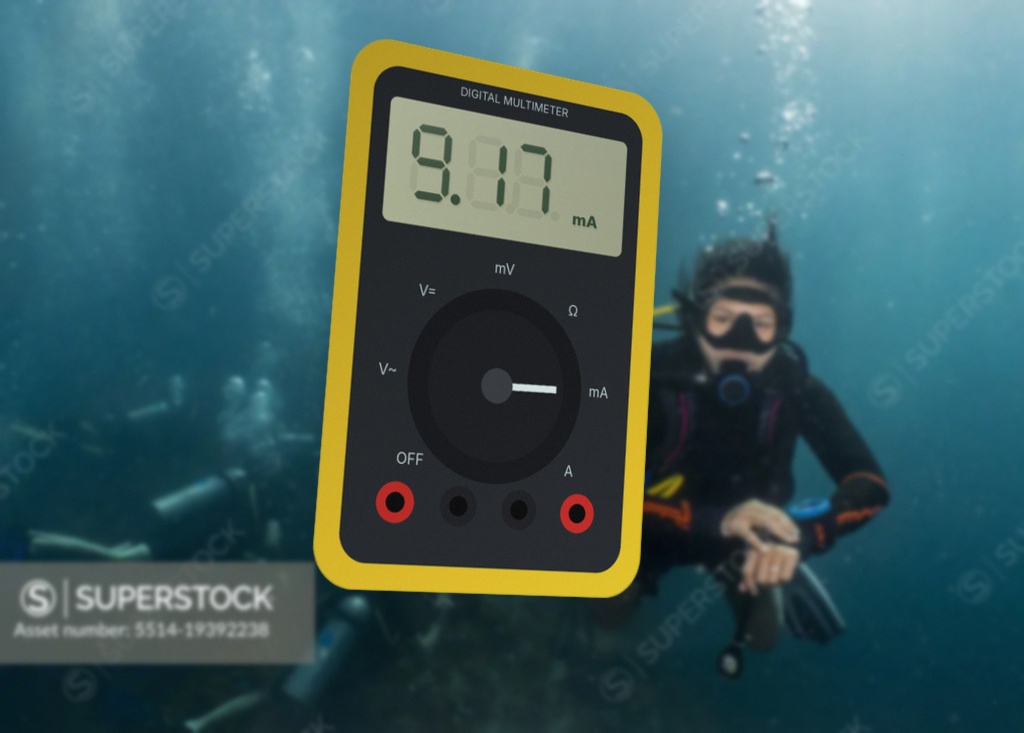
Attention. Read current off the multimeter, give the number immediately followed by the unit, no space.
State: 9.17mA
